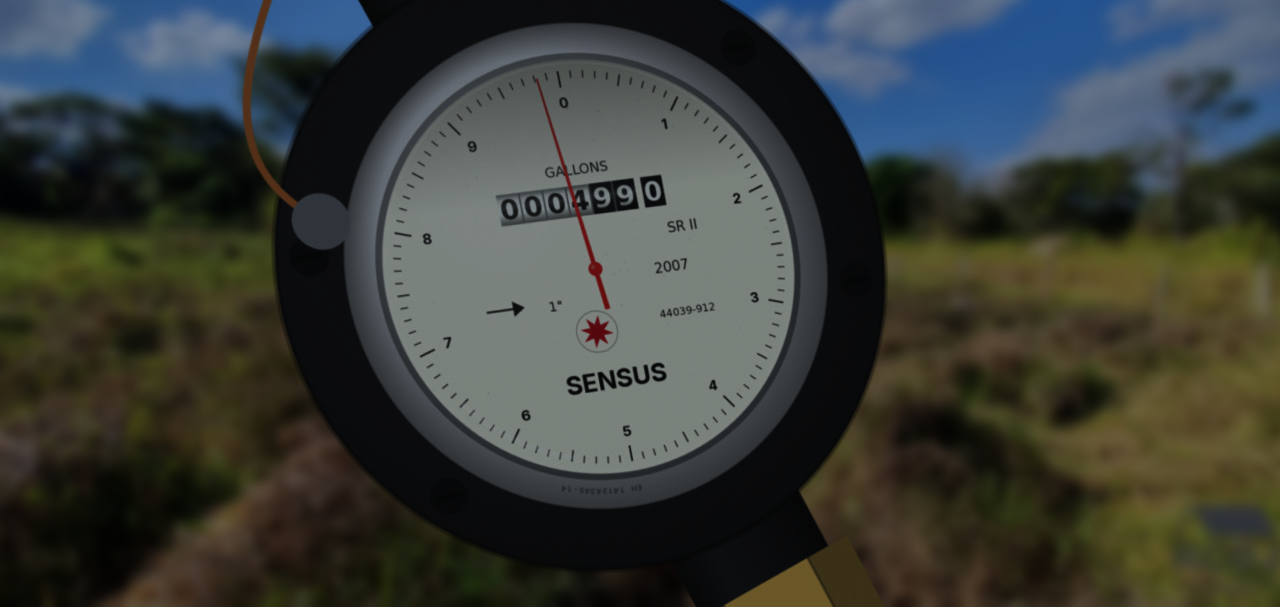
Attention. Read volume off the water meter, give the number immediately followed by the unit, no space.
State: 4989.8gal
